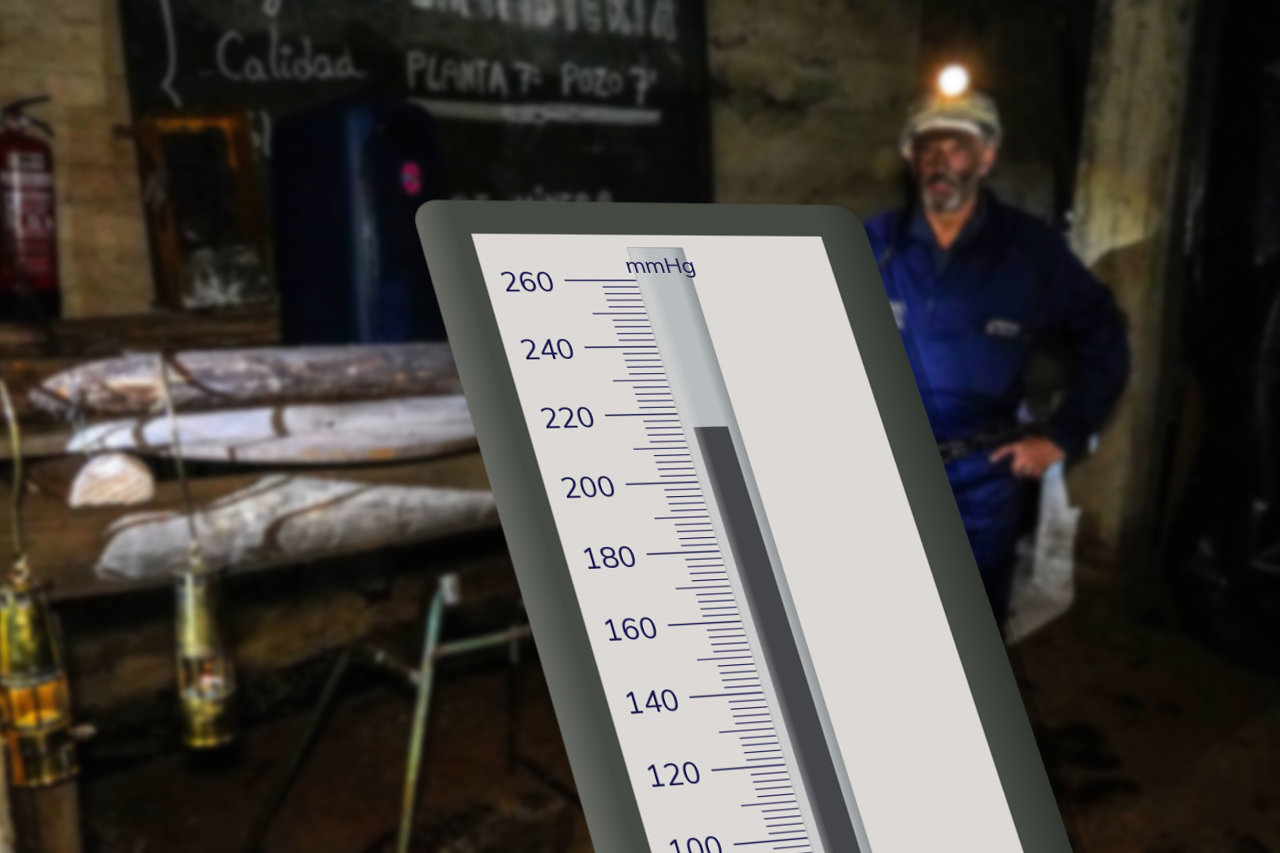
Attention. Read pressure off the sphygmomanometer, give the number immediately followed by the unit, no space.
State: 216mmHg
